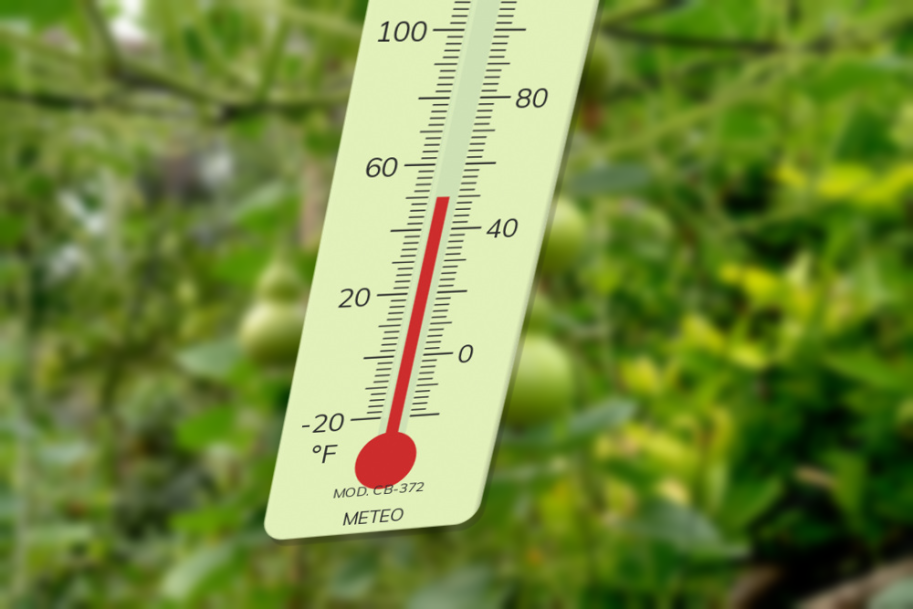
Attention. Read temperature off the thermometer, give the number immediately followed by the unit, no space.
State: 50°F
